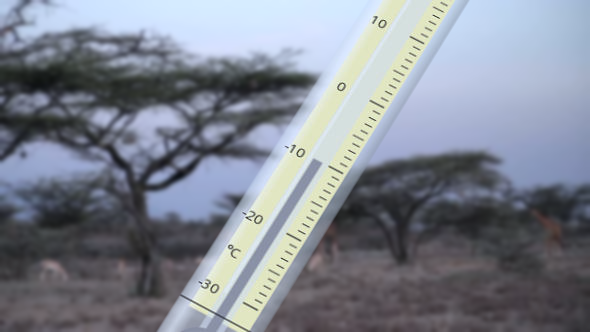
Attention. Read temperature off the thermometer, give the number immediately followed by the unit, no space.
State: -10°C
